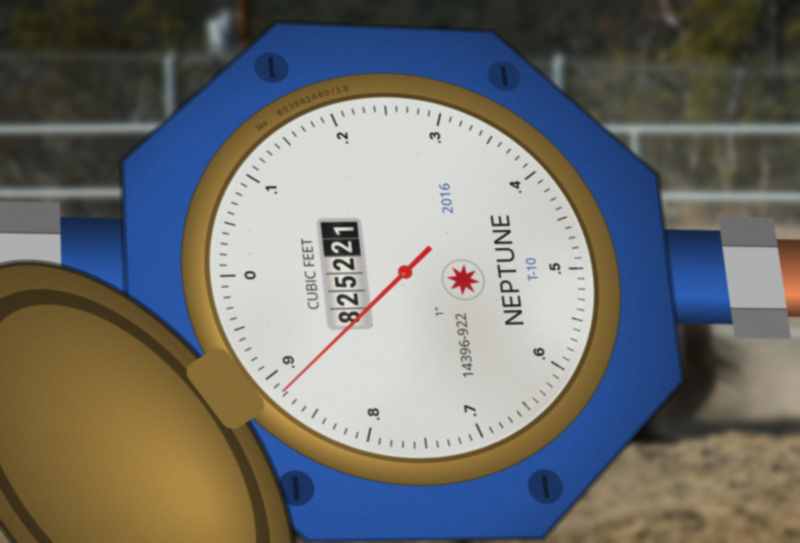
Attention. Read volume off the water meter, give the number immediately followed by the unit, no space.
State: 825220.88ft³
